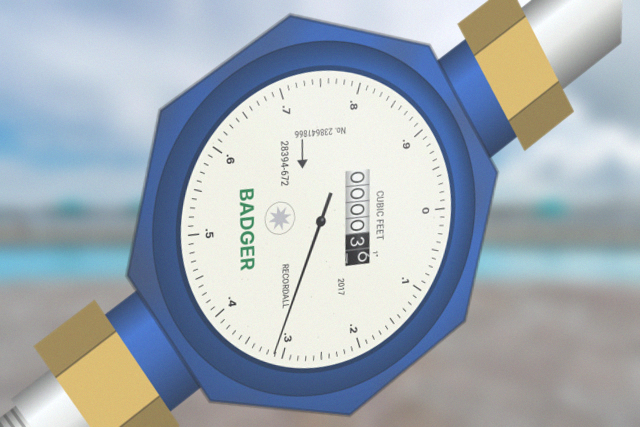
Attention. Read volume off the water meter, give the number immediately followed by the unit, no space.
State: 36.31ft³
